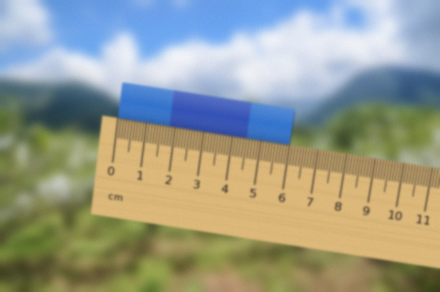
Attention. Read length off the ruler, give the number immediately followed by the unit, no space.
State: 6cm
